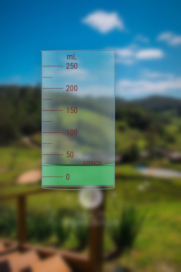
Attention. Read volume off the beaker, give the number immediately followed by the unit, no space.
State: 25mL
